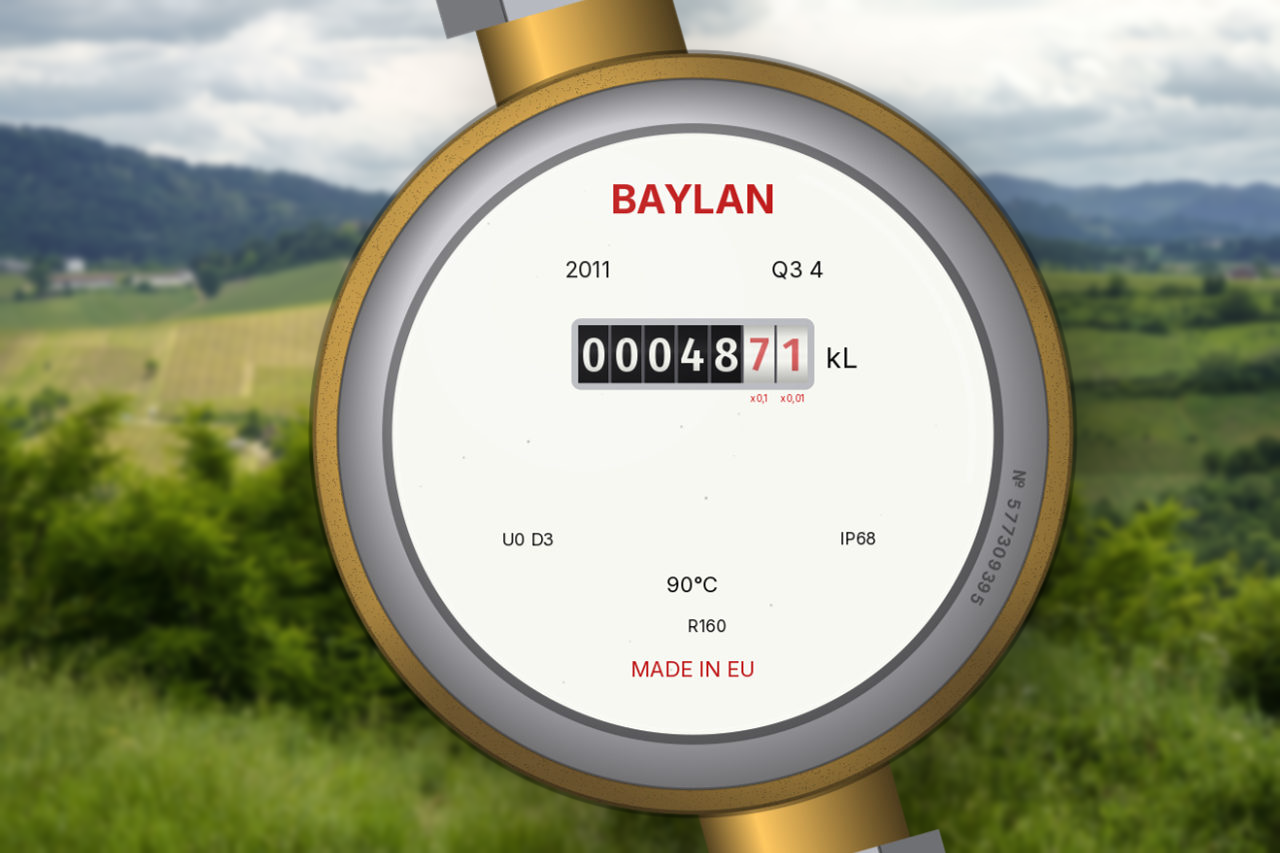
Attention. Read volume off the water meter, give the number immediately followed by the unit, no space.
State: 48.71kL
